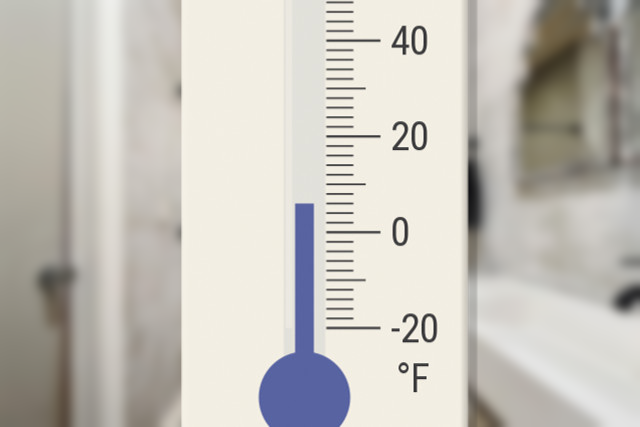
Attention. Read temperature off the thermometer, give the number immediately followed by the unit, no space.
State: 6°F
